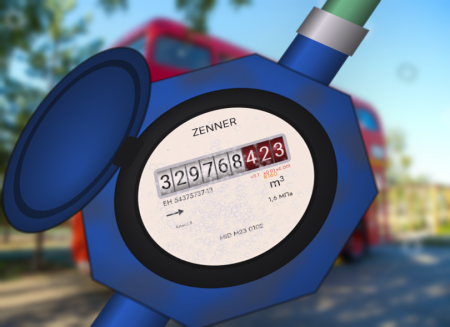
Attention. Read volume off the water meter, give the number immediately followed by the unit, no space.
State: 329768.423m³
